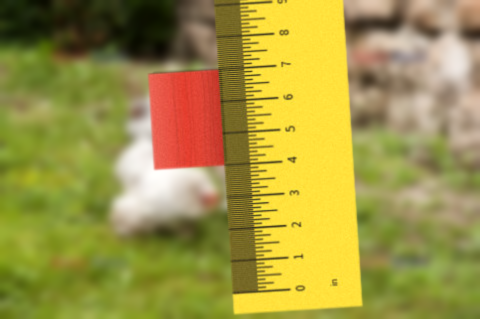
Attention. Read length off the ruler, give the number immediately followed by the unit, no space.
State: 3in
